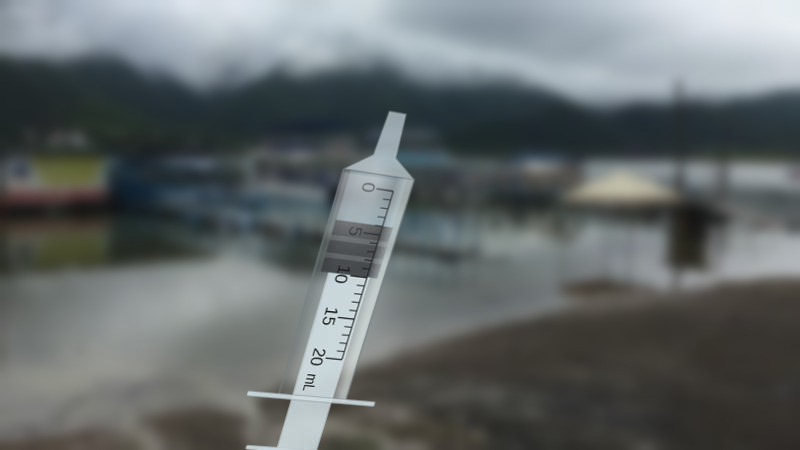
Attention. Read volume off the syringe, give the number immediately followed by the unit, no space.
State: 4mL
